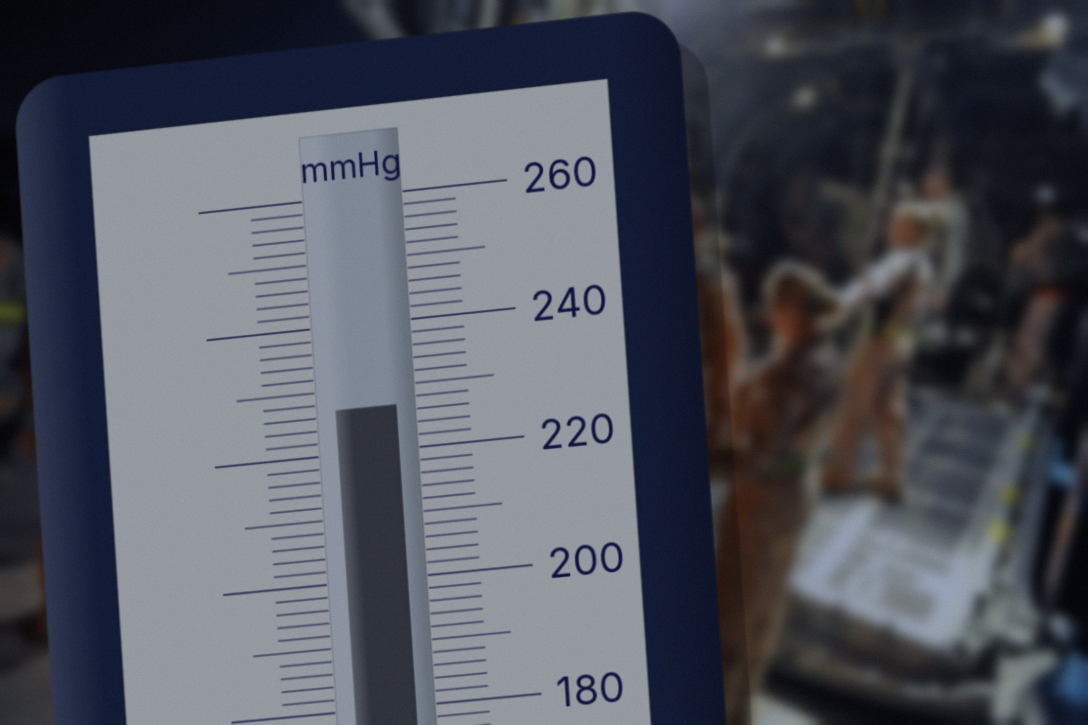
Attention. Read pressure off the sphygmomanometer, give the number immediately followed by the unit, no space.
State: 227mmHg
